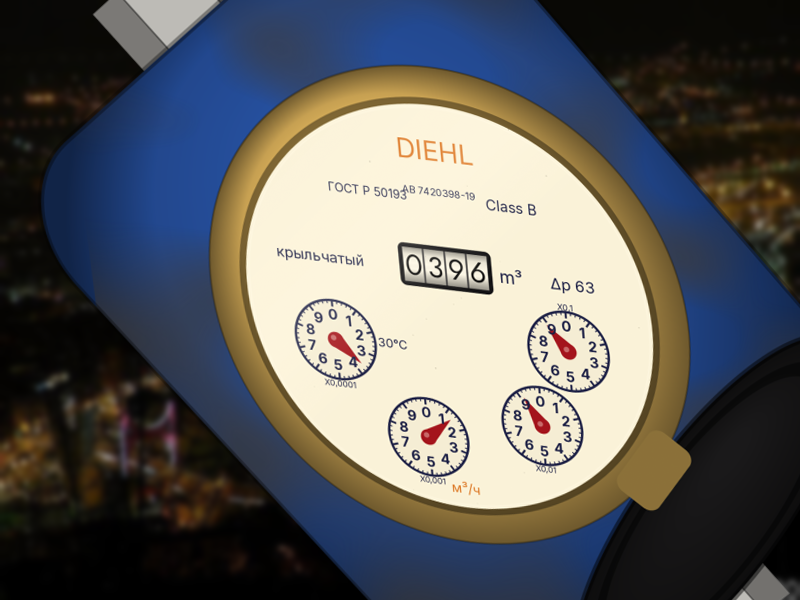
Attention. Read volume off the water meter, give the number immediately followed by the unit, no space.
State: 396.8913m³
